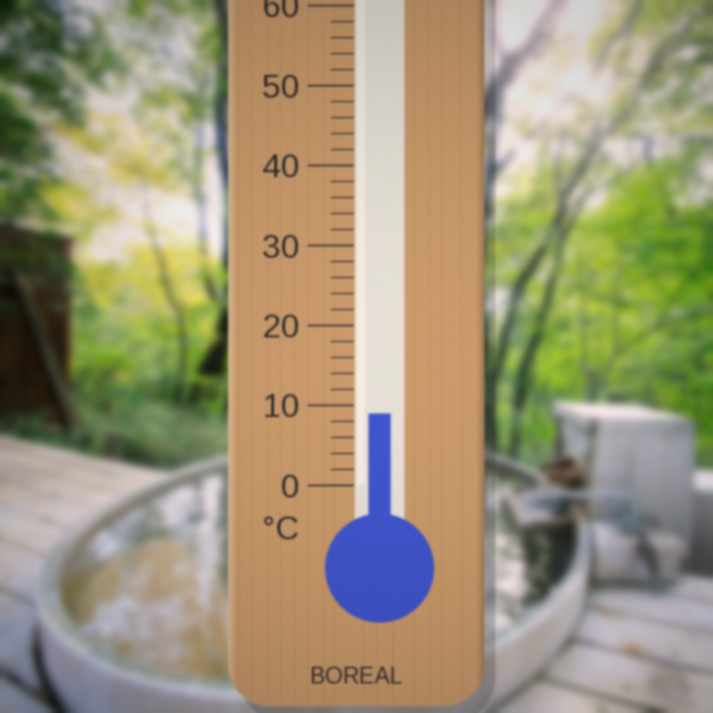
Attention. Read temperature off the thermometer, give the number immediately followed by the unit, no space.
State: 9°C
